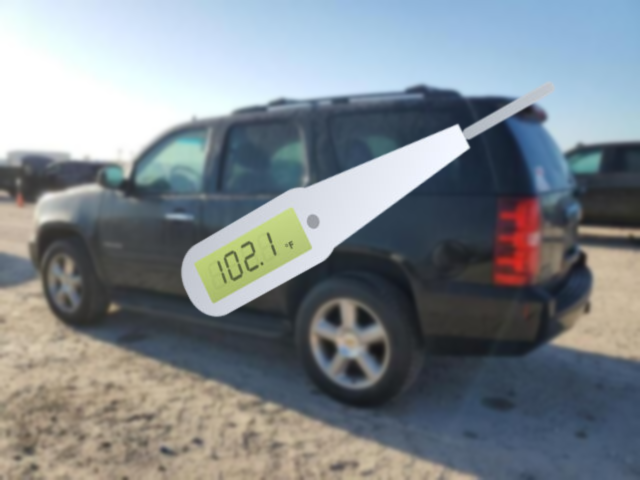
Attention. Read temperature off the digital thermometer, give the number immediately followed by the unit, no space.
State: 102.1°F
